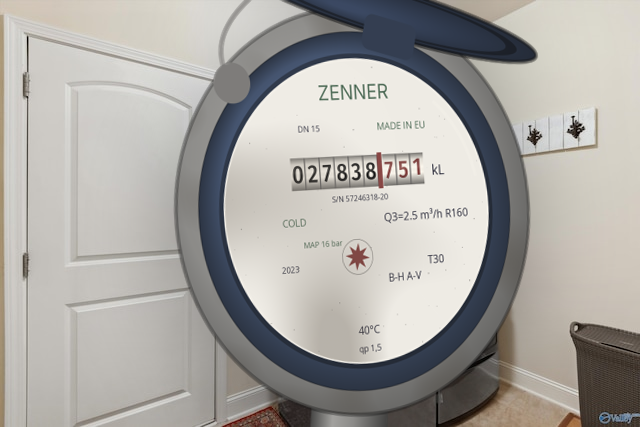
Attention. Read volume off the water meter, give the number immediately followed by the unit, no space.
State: 27838.751kL
